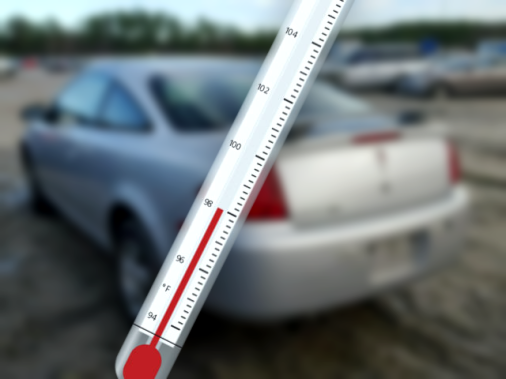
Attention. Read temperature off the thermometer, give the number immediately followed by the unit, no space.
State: 98°F
